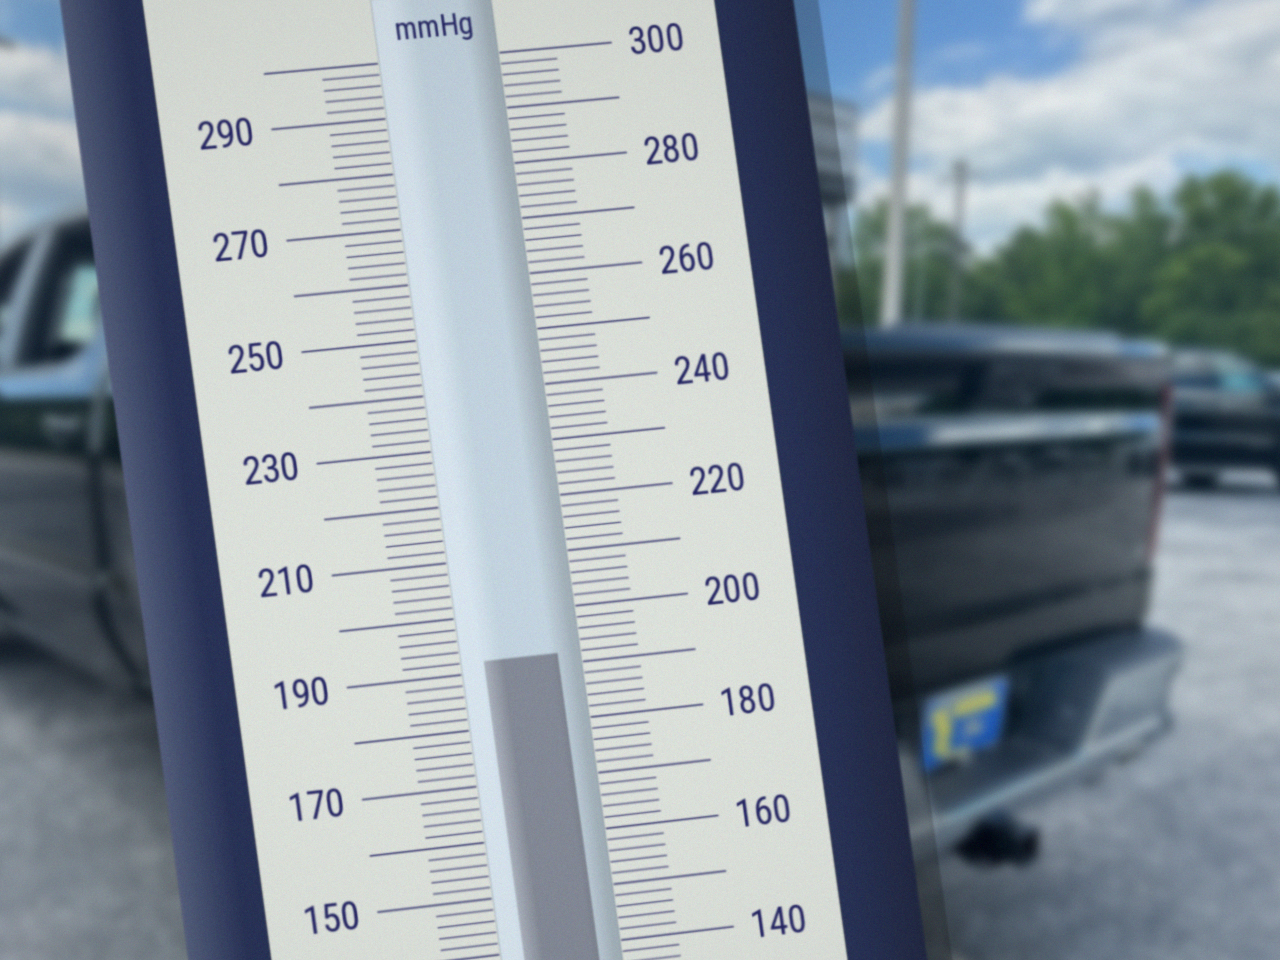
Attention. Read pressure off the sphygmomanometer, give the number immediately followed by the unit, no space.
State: 192mmHg
